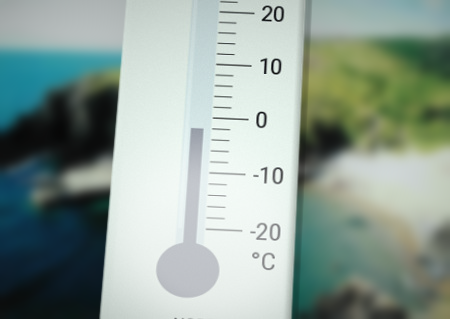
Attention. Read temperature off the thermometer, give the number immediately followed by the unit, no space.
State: -2°C
